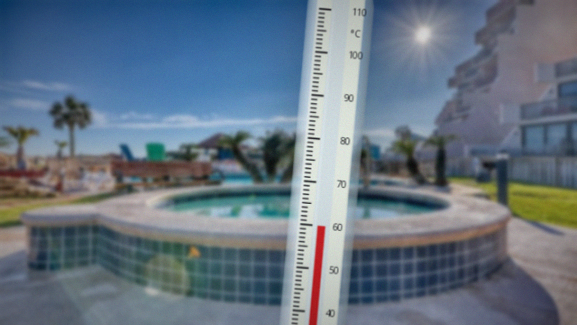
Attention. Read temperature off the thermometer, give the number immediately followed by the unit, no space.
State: 60°C
